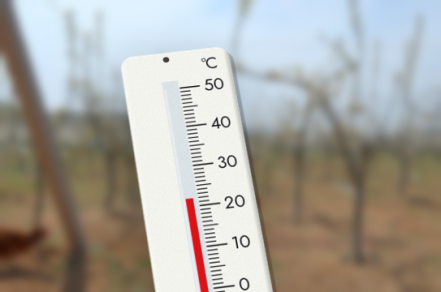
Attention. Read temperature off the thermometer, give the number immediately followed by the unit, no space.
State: 22°C
